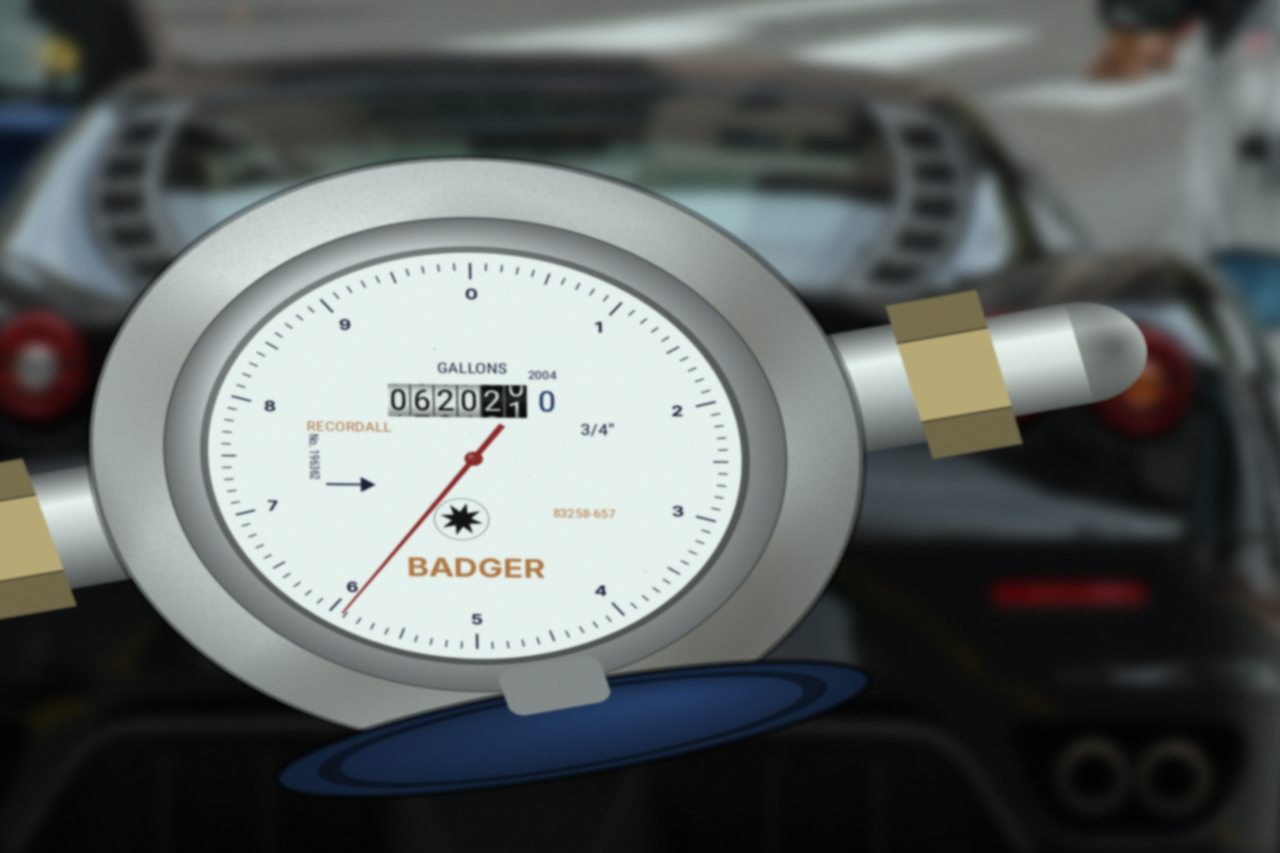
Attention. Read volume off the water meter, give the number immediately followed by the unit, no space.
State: 620205.9gal
